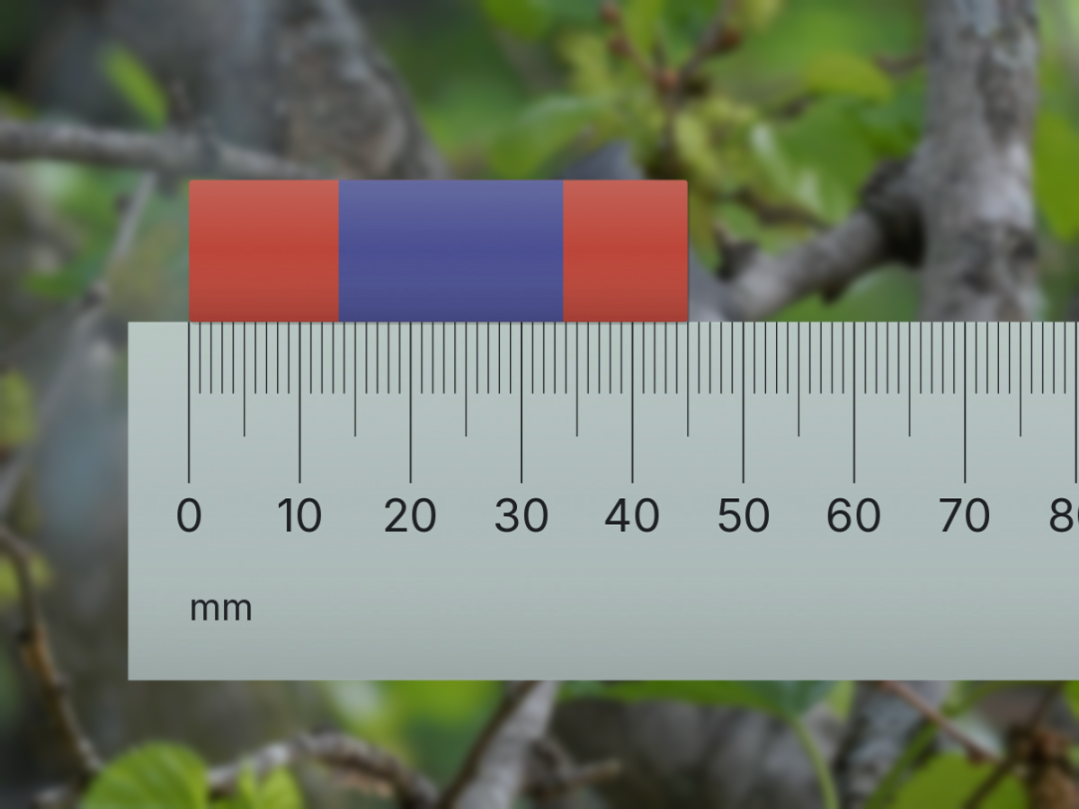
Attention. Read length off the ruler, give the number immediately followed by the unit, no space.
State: 45mm
